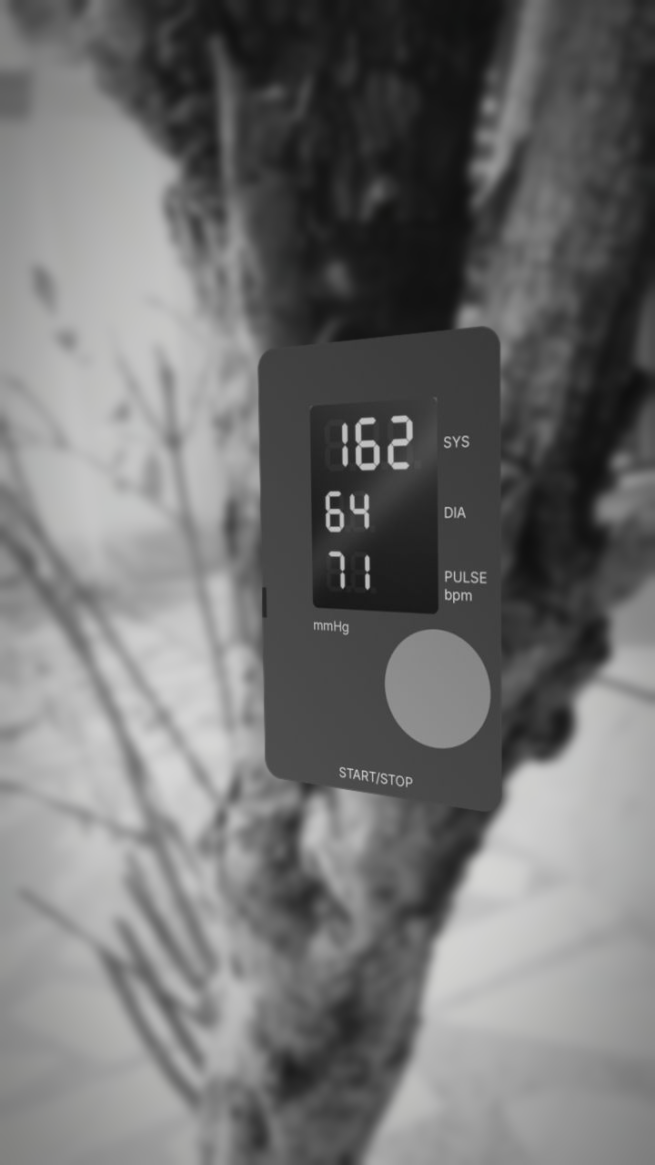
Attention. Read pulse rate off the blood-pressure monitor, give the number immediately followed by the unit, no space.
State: 71bpm
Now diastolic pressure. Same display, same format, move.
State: 64mmHg
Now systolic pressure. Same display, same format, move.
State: 162mmHg
